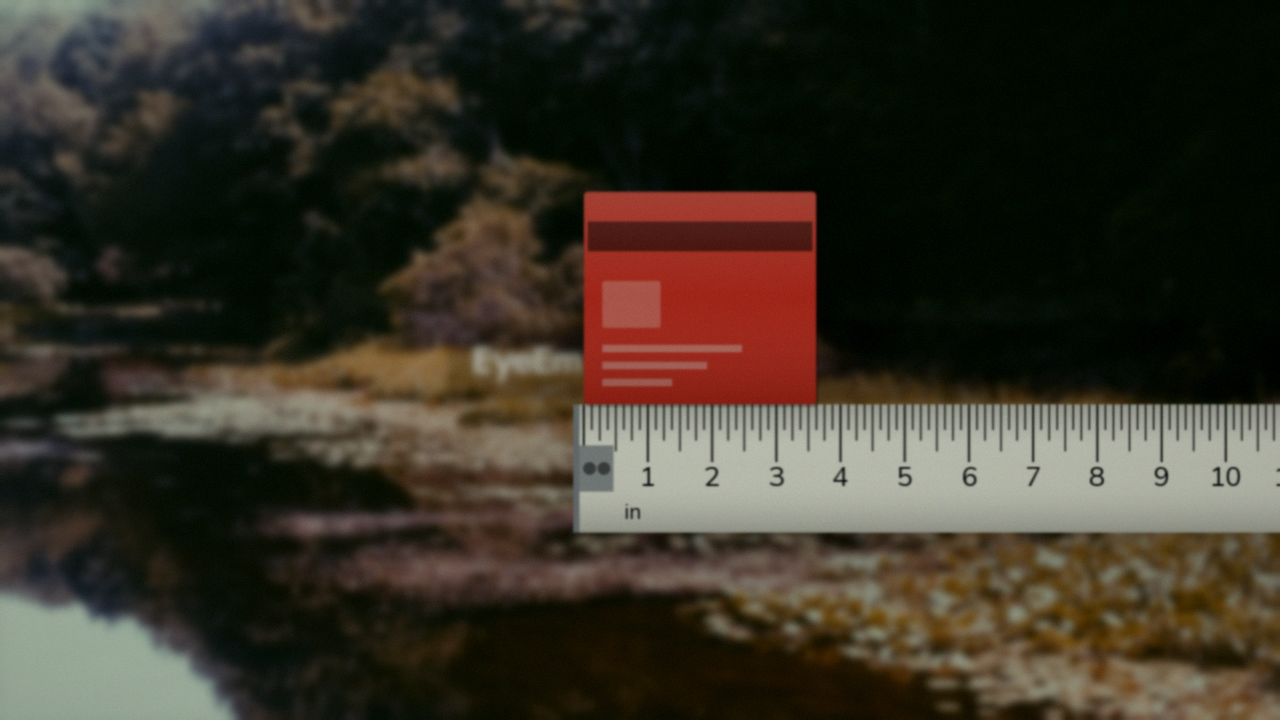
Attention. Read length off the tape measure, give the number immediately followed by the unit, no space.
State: 3.625in
